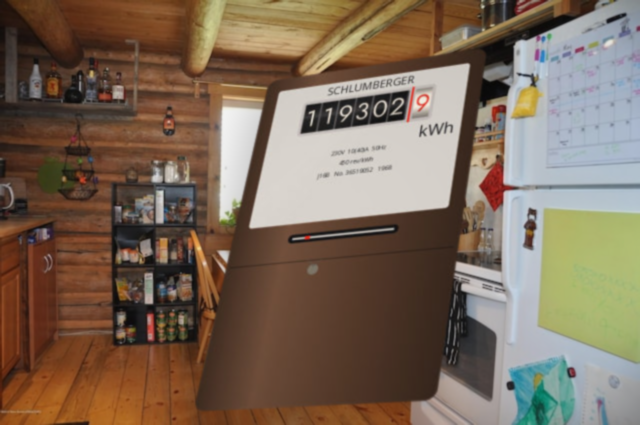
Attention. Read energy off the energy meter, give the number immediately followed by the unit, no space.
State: 119302.9kWh
